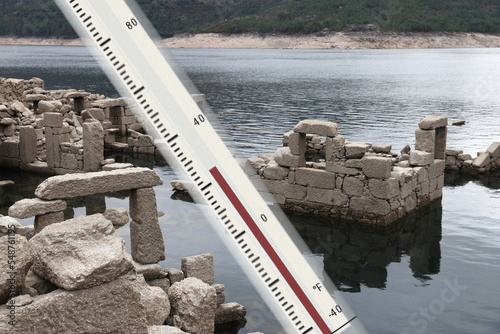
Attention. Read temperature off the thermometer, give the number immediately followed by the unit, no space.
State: 24°F
